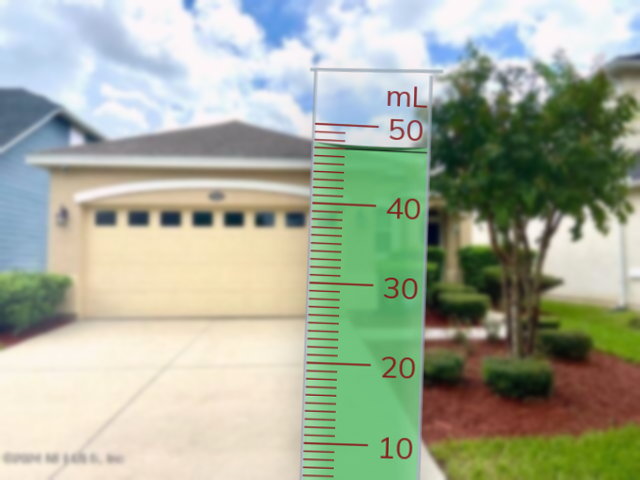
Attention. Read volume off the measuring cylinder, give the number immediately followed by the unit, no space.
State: 47mL
